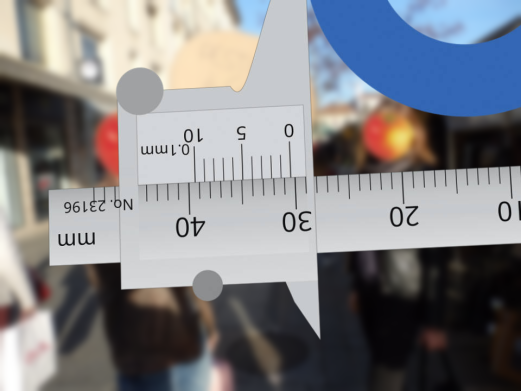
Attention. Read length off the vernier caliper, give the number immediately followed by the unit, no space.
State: 30.4mm
